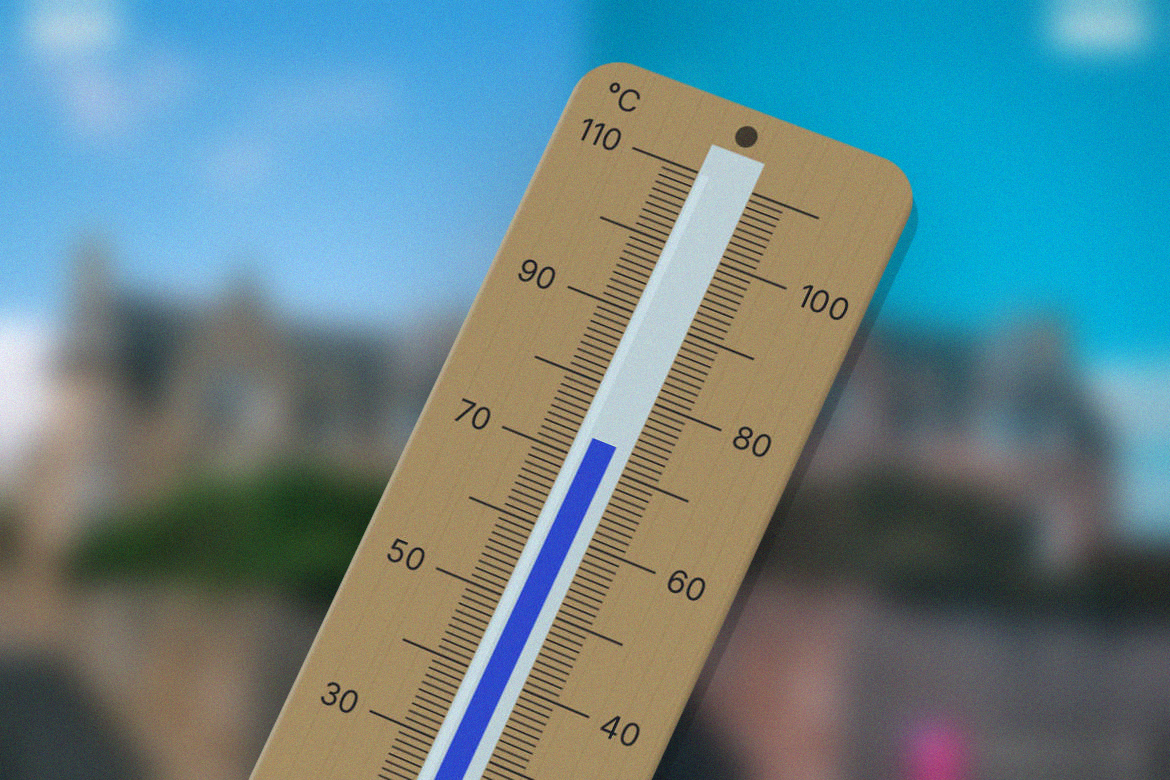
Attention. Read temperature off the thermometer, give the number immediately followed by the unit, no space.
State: 73°C
